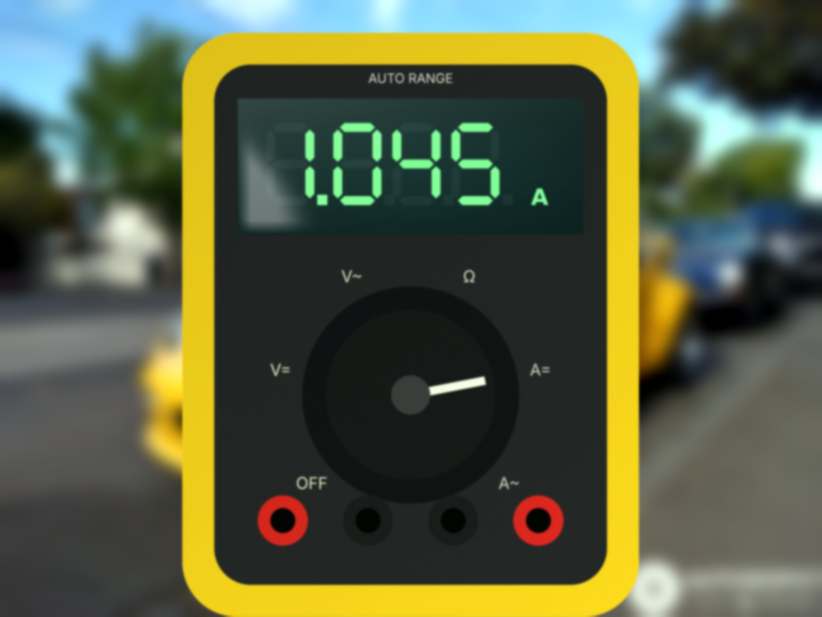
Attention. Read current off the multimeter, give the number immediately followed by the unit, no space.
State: 1.045A
